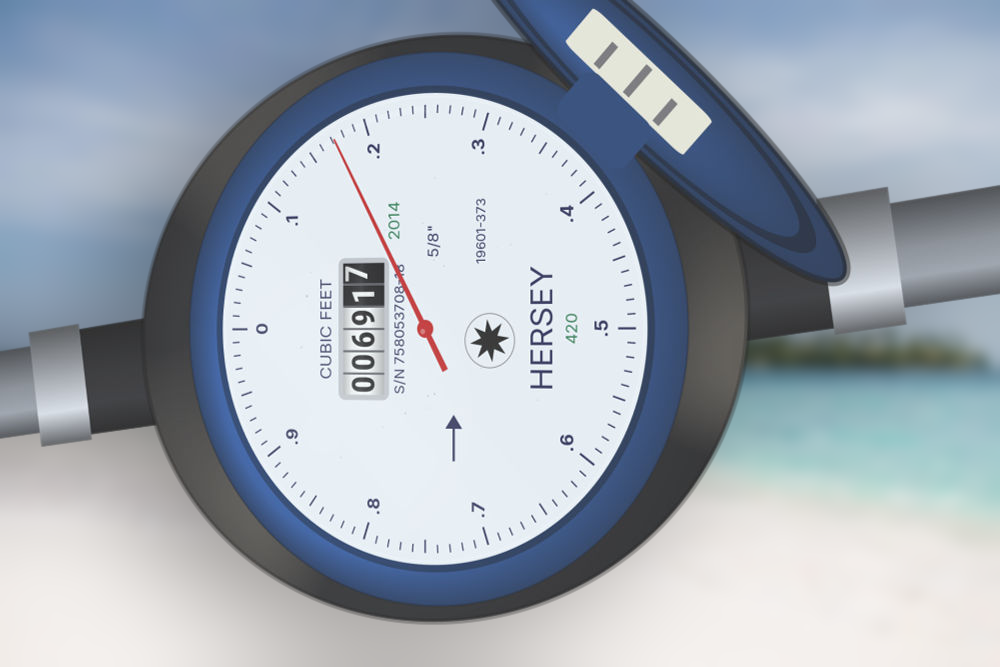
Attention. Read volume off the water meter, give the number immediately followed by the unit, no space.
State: 6917.17ft³
